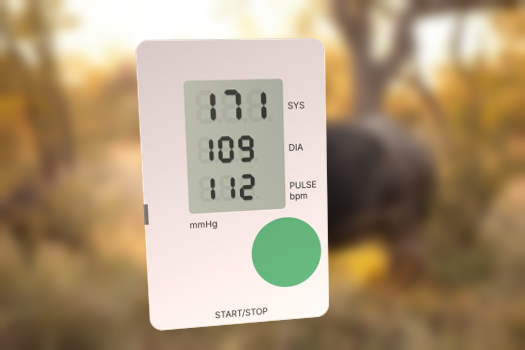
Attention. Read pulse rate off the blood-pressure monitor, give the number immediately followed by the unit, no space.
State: 112bpm
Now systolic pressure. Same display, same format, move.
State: 171mmHg
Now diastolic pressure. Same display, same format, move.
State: 109mmHg
